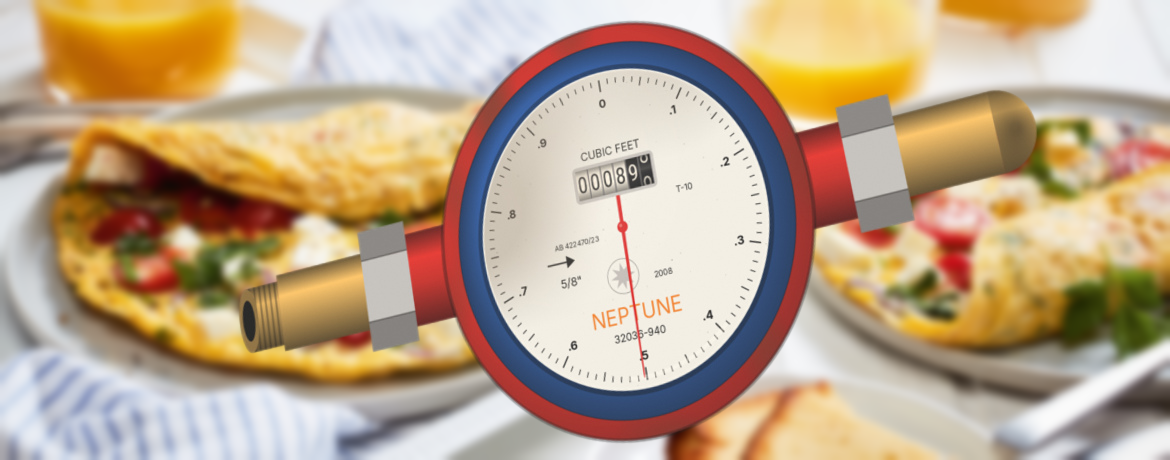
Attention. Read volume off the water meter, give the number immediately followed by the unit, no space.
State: 898.50ft³
